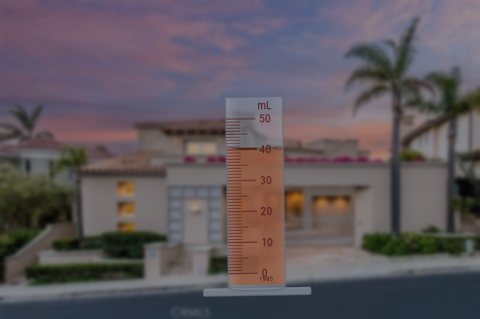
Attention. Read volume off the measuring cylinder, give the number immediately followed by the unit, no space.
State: 40mL
